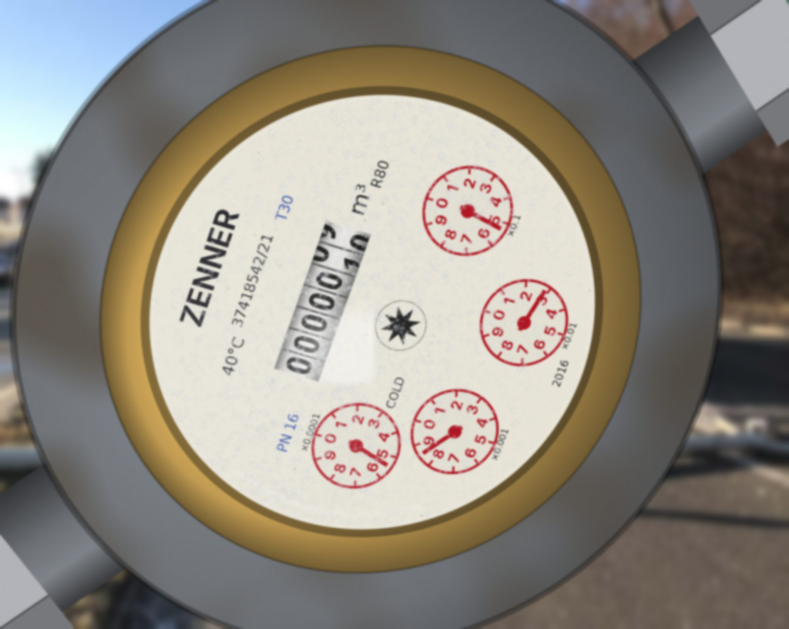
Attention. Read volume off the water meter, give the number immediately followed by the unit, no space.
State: 9.5285m³
